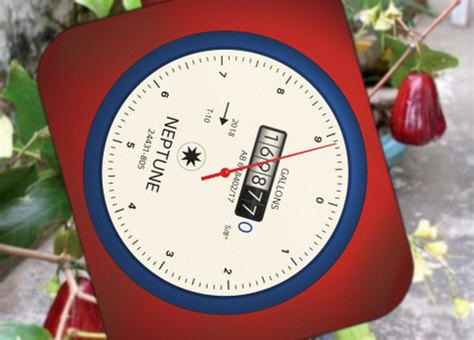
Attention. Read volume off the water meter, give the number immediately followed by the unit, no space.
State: 1698769.1gal
